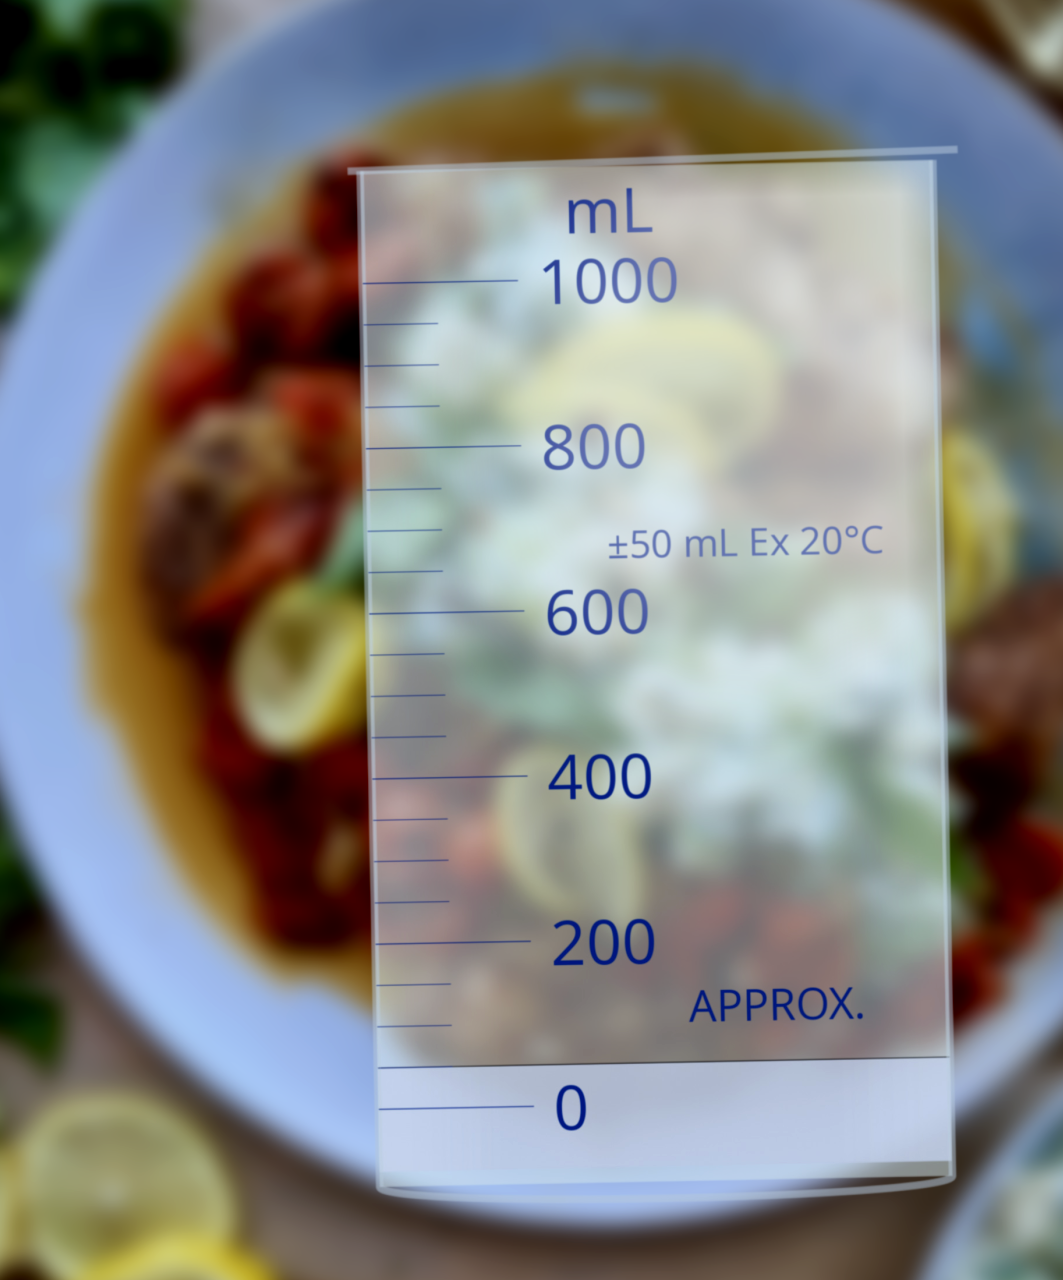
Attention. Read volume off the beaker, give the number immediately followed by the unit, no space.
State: 50mL
